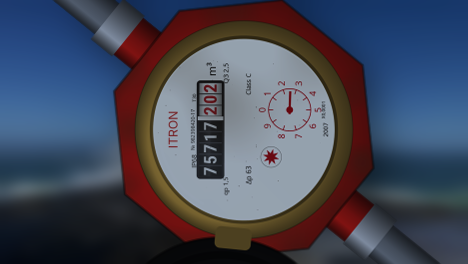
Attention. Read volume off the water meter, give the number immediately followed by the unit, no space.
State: 75717.2022m³
